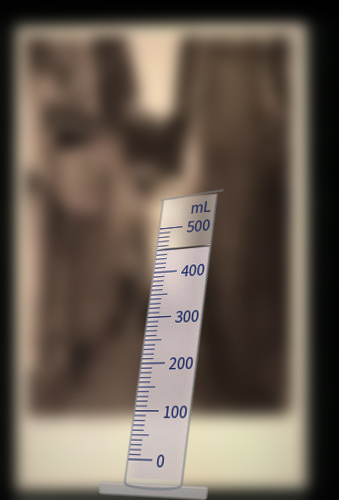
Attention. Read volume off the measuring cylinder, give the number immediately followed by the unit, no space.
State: 450mL
